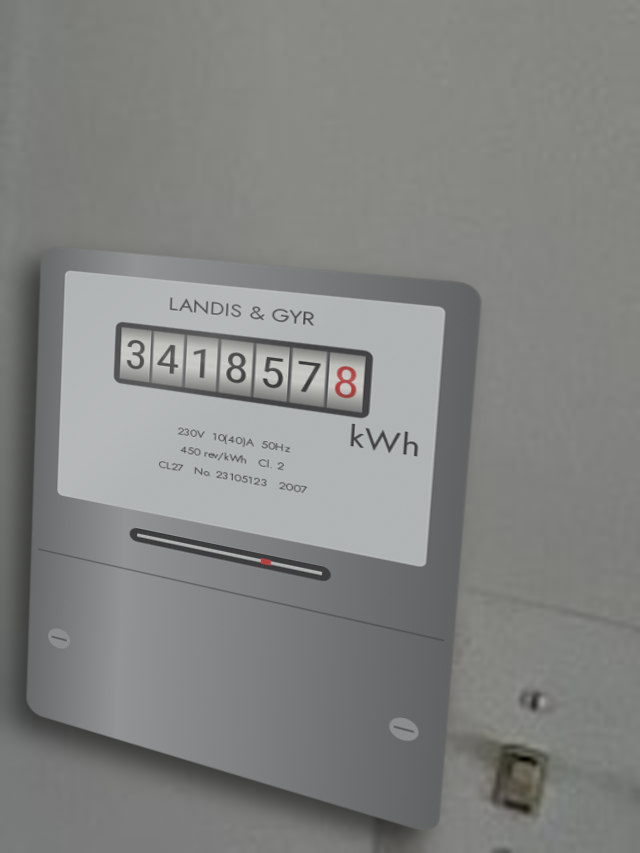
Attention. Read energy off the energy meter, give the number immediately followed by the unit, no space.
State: 341857.8kWh
